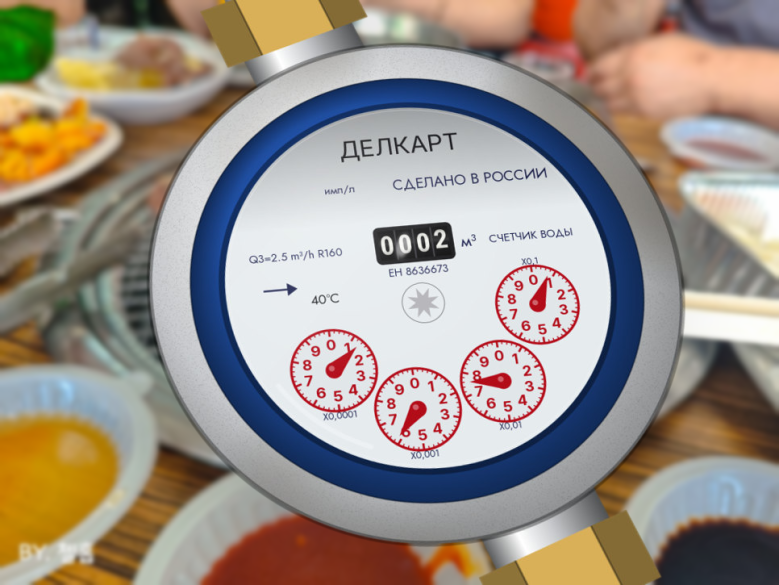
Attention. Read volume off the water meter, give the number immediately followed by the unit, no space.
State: 2.0761m³
